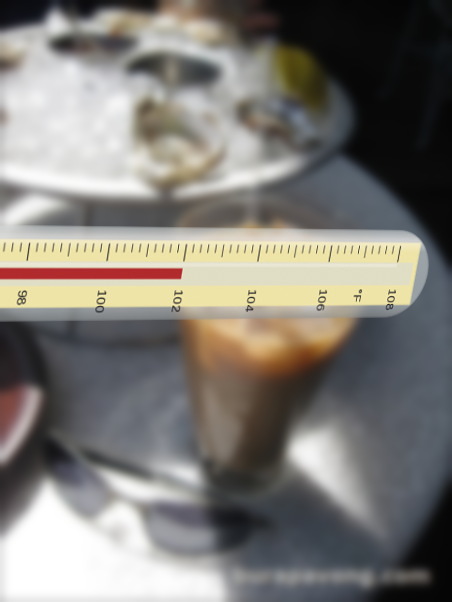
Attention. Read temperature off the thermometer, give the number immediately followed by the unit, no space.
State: 102°F
